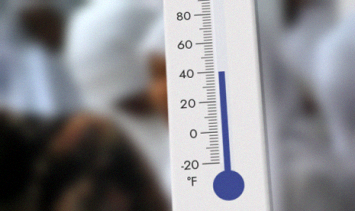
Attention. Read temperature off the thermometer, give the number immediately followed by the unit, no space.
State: 40°F
